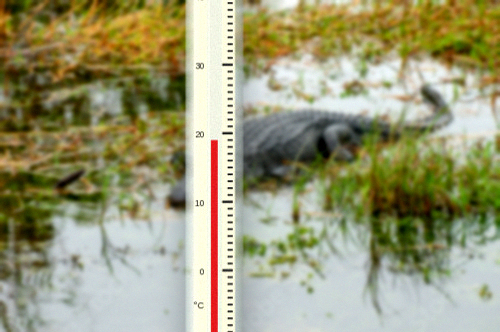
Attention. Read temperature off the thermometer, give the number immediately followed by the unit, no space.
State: 19°C
